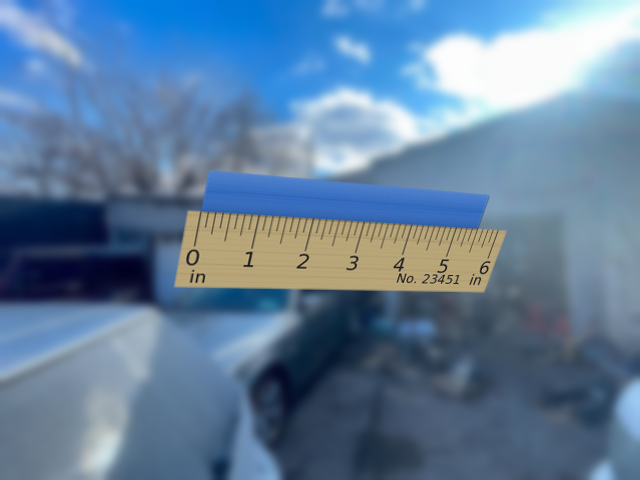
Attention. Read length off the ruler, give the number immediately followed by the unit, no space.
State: 5.5in
